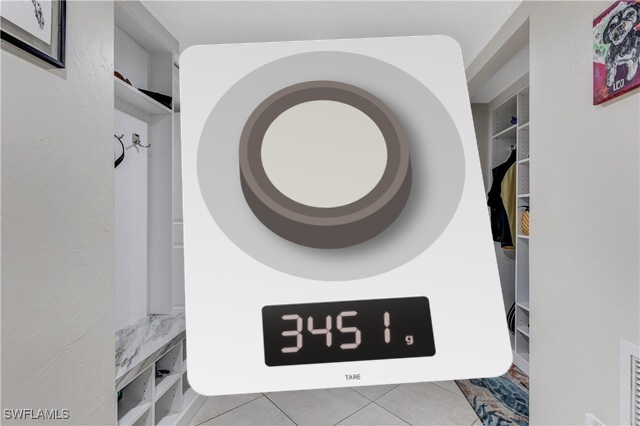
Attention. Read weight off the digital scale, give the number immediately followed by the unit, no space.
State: 3451g
